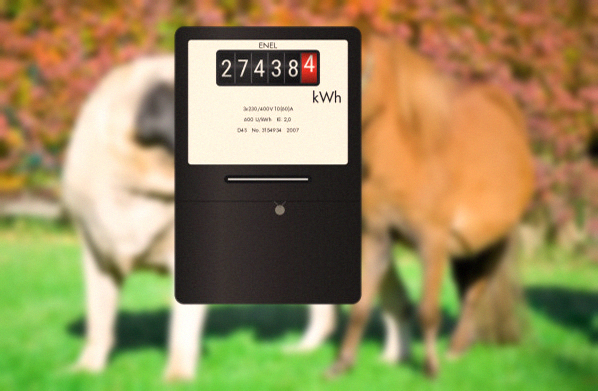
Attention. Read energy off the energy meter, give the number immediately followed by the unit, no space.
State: 27438.4kWh
